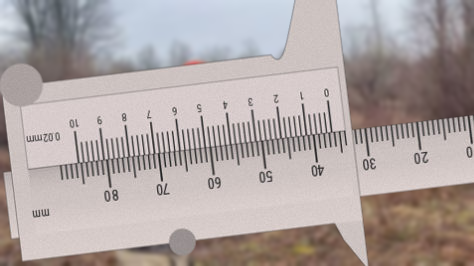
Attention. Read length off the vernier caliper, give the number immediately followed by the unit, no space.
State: 36.5mm
